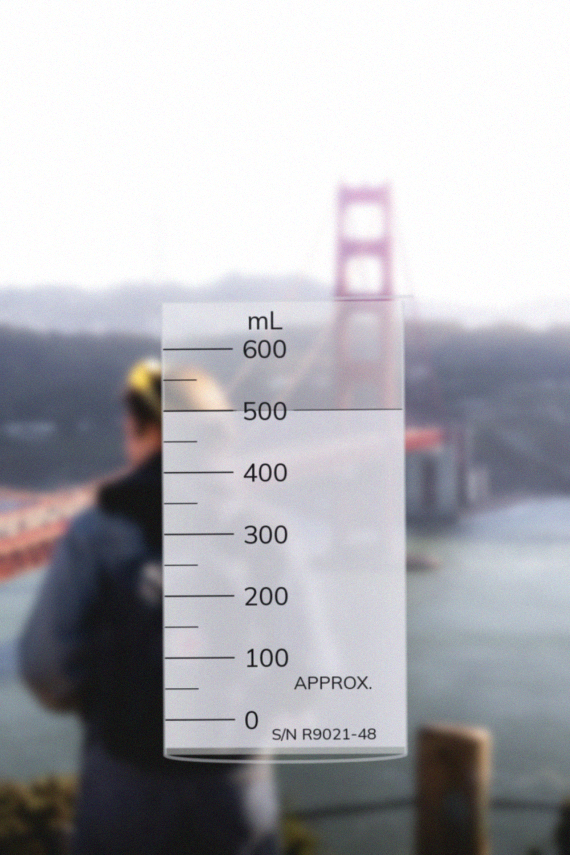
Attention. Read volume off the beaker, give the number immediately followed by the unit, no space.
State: 500mL
